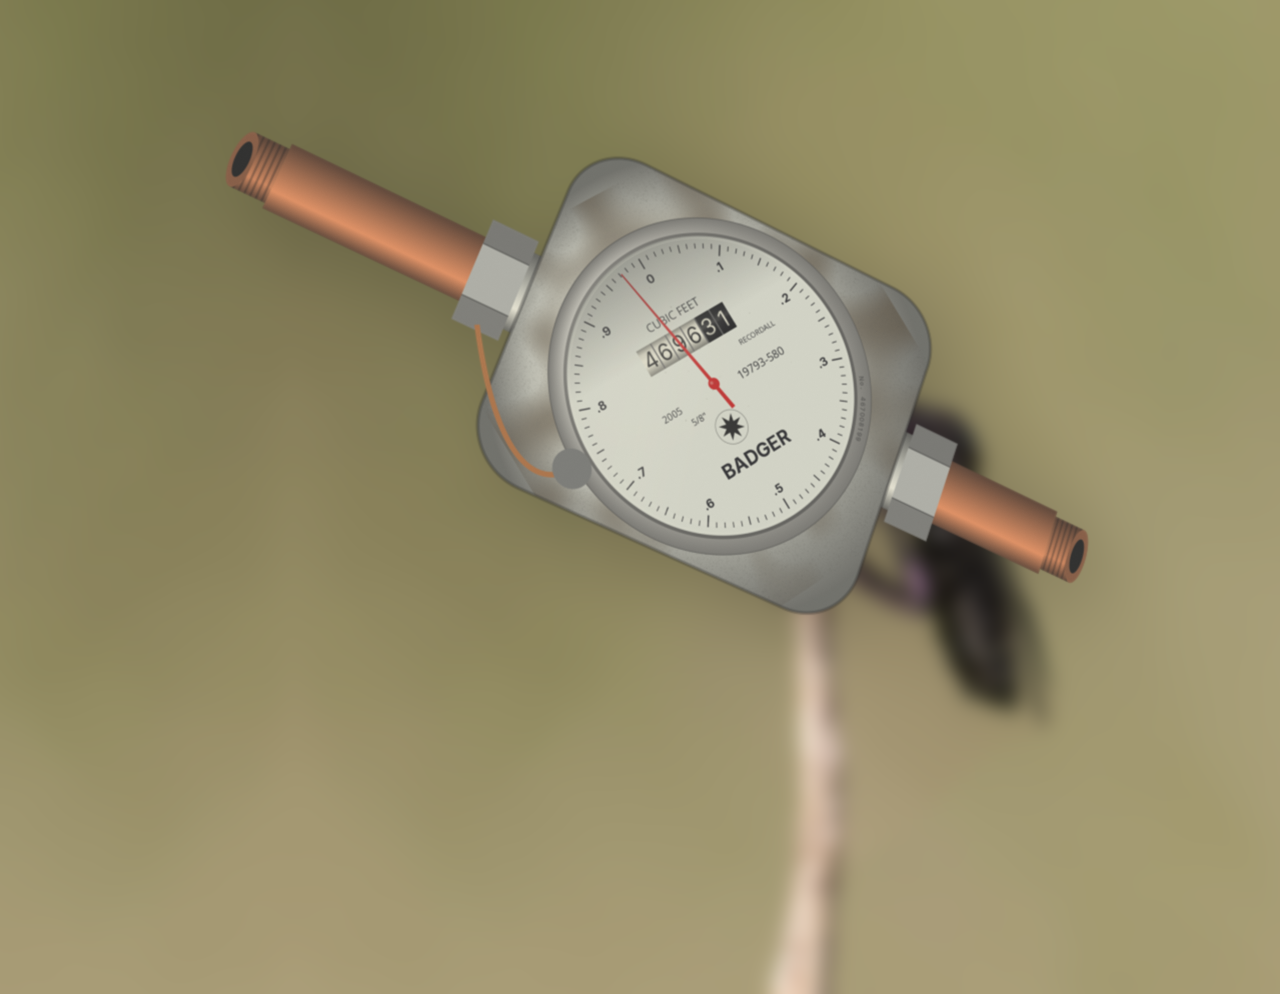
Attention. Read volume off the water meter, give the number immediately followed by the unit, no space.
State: 469630.97ft³
